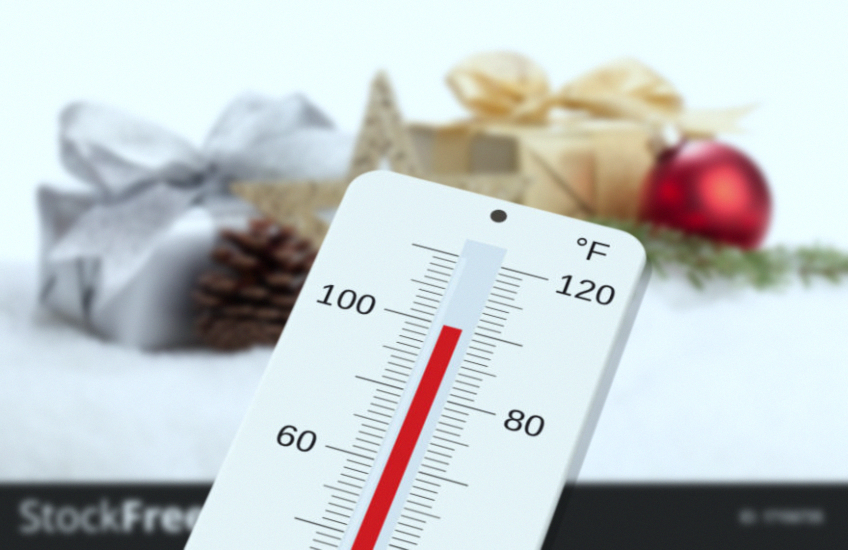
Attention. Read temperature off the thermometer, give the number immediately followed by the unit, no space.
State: 100°F
